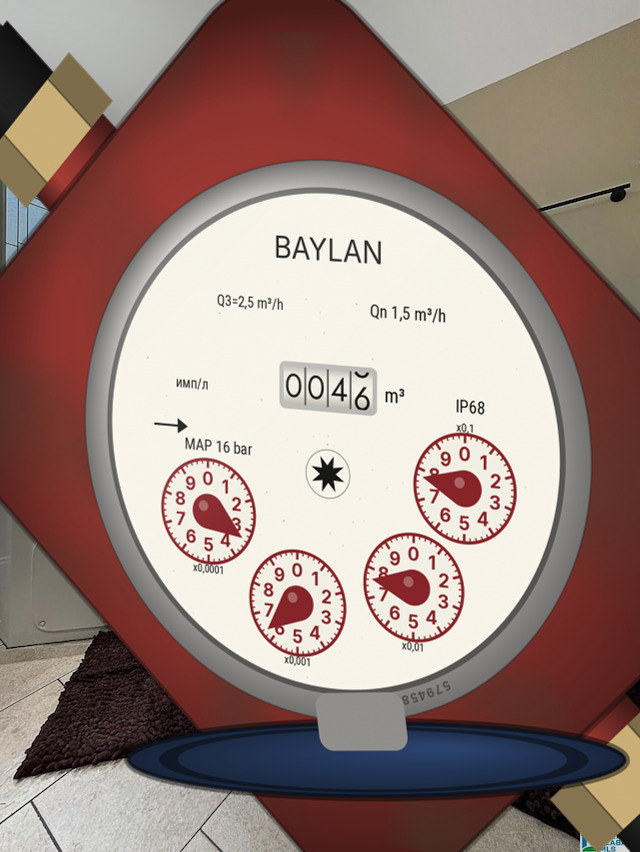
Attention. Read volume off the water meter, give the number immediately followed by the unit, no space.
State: 45.7763m³
